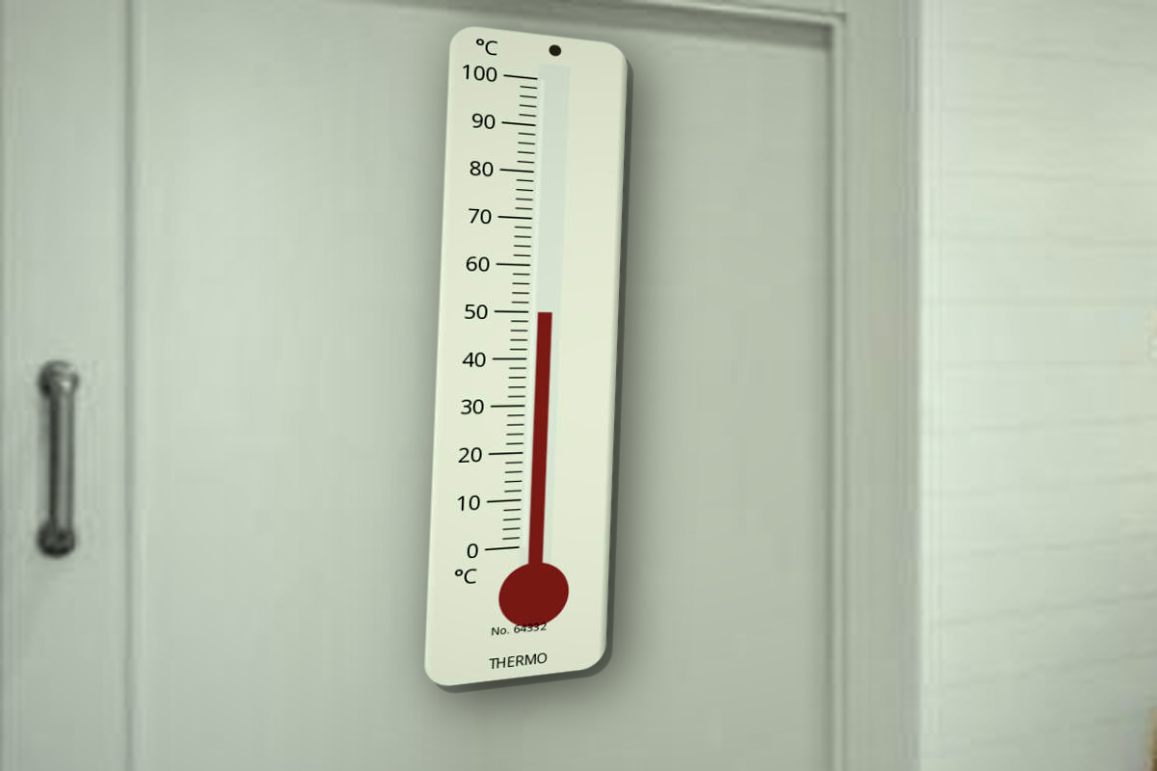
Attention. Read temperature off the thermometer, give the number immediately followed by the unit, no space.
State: 50°C
